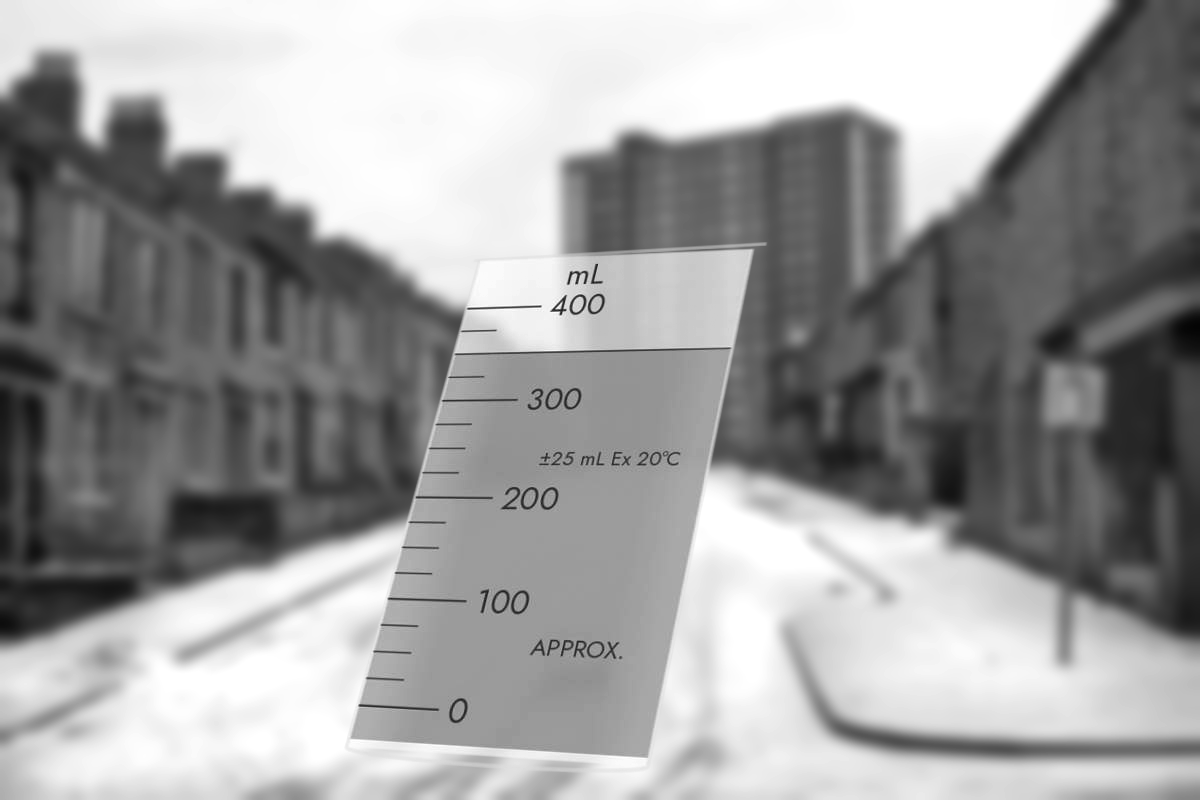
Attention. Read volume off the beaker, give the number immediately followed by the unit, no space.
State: 350mL
